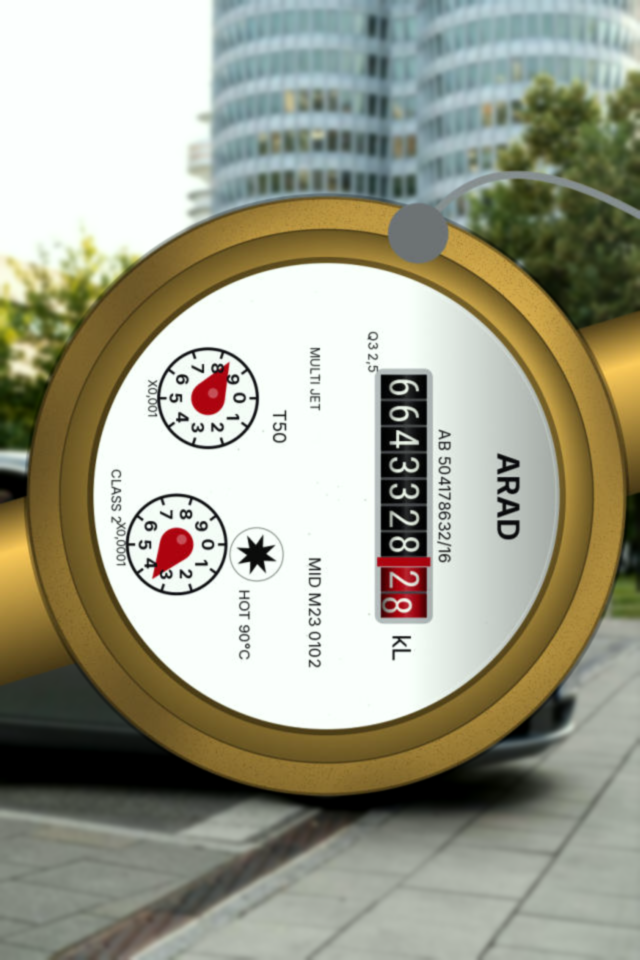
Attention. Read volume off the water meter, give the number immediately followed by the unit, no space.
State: 6643328.2783kL
